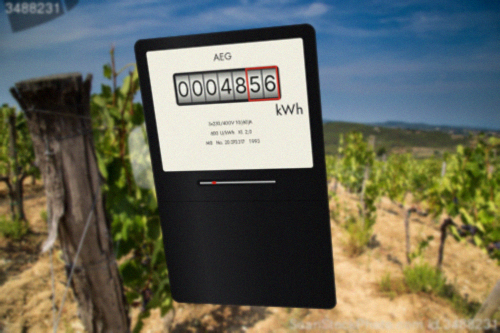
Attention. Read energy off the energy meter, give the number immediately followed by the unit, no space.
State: 48.56kWh
